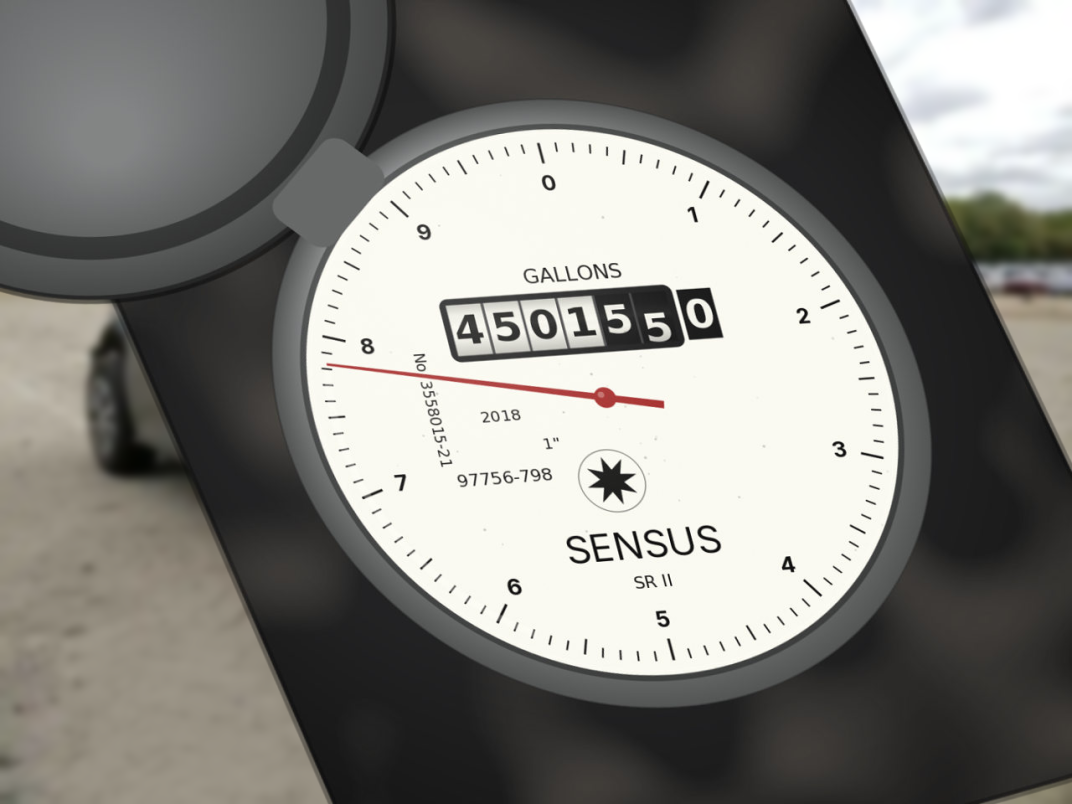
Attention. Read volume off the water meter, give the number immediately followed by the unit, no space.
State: 4501547.8gal
